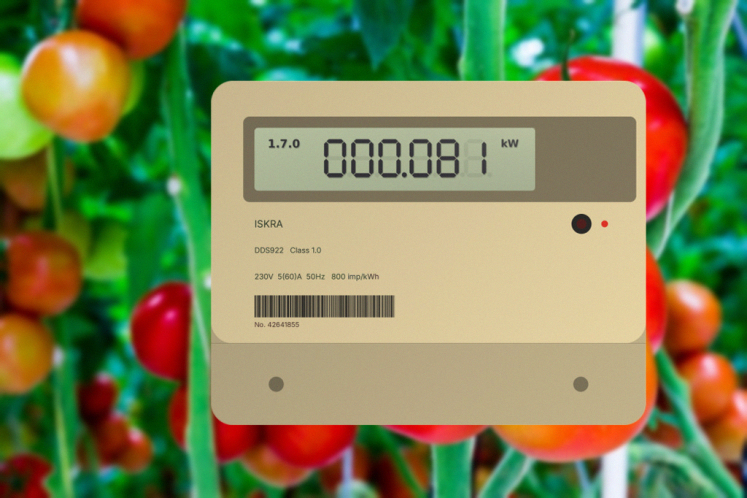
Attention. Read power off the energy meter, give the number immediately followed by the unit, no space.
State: 0.081kW
